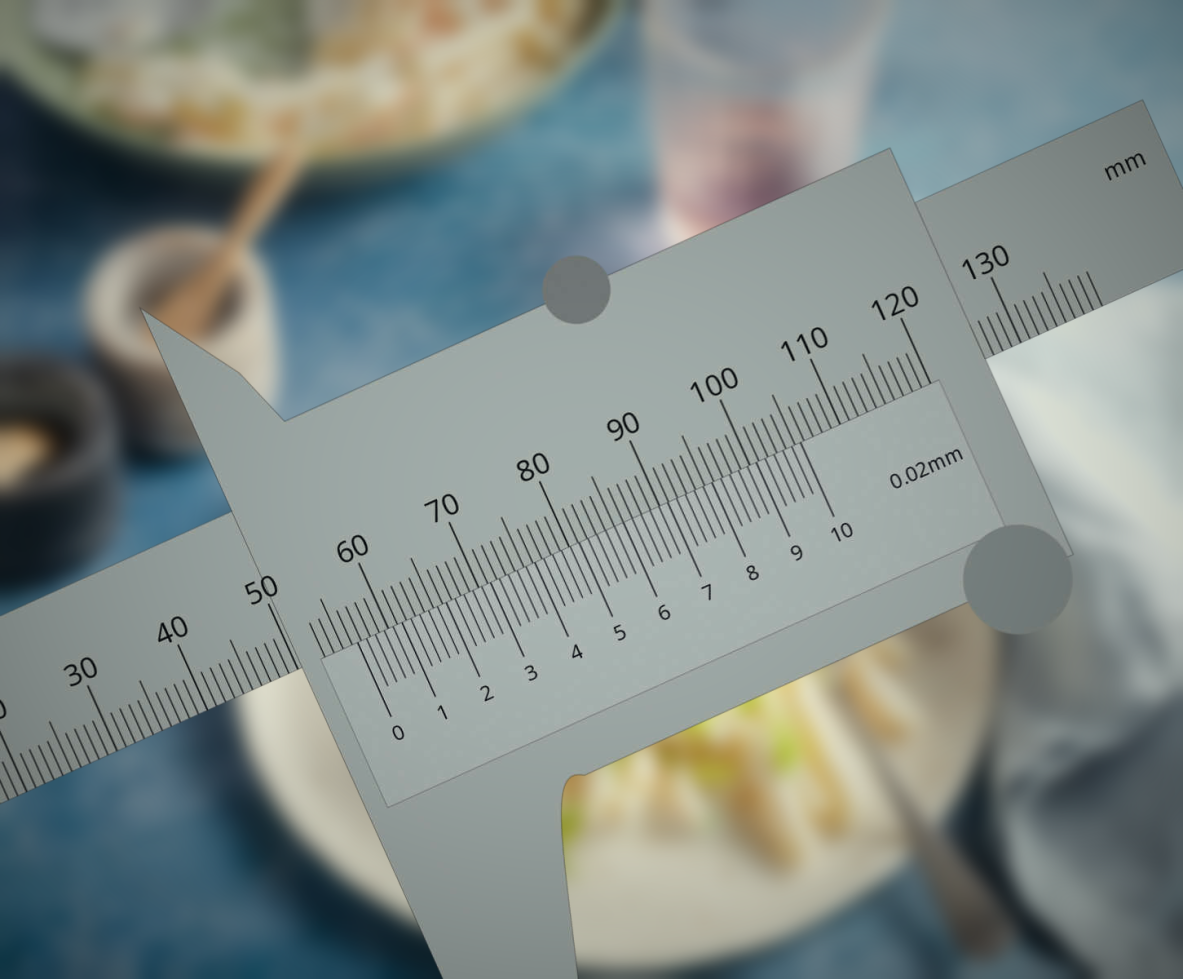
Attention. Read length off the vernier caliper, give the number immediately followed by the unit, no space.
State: 56.6mm
